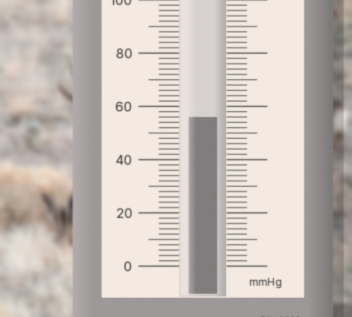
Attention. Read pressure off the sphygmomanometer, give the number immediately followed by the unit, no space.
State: 56mmHg
